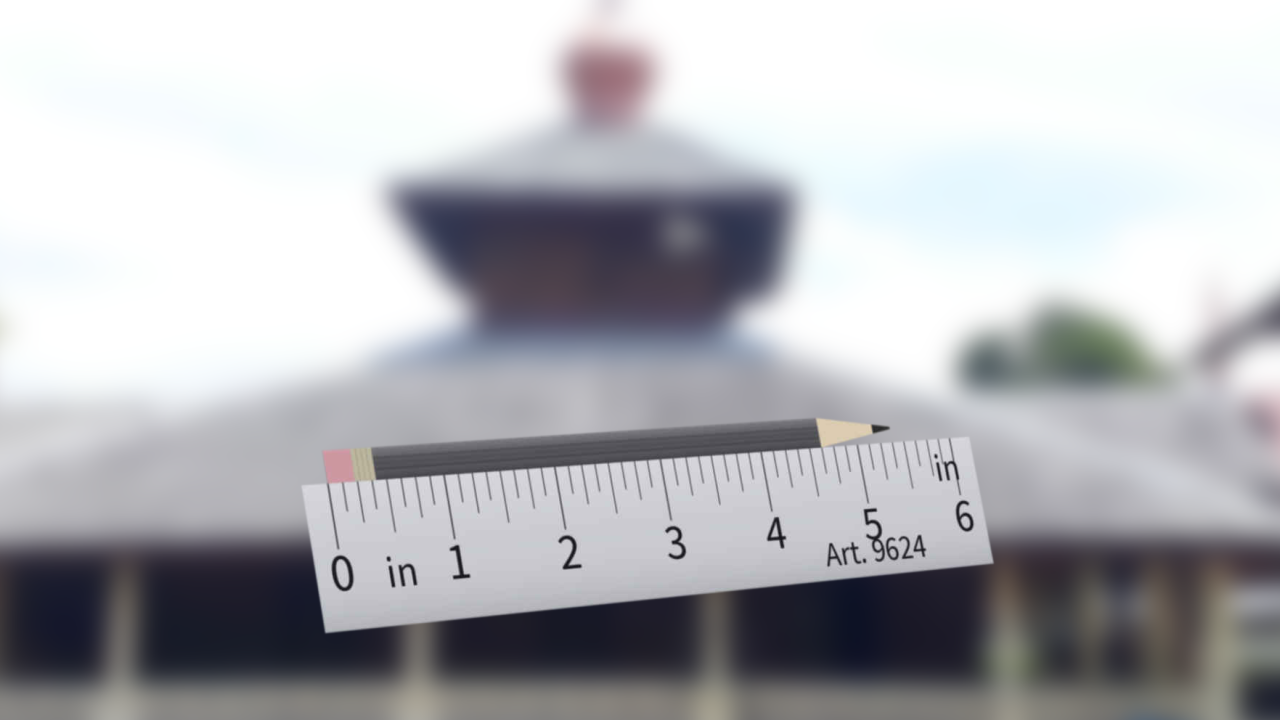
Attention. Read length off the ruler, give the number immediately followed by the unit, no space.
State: 5.375in
